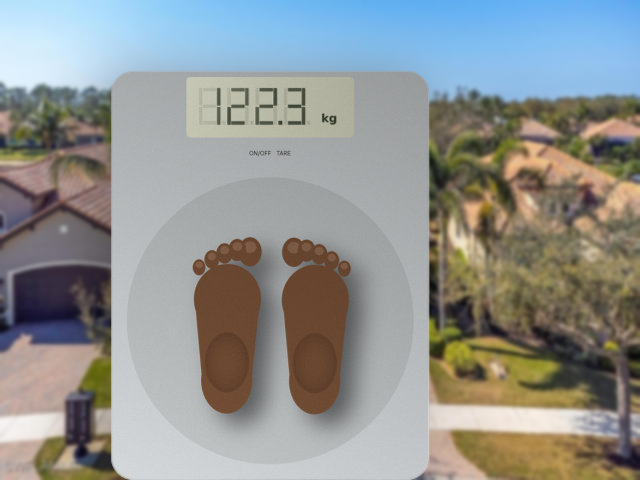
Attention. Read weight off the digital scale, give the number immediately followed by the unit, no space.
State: 122.3kg
